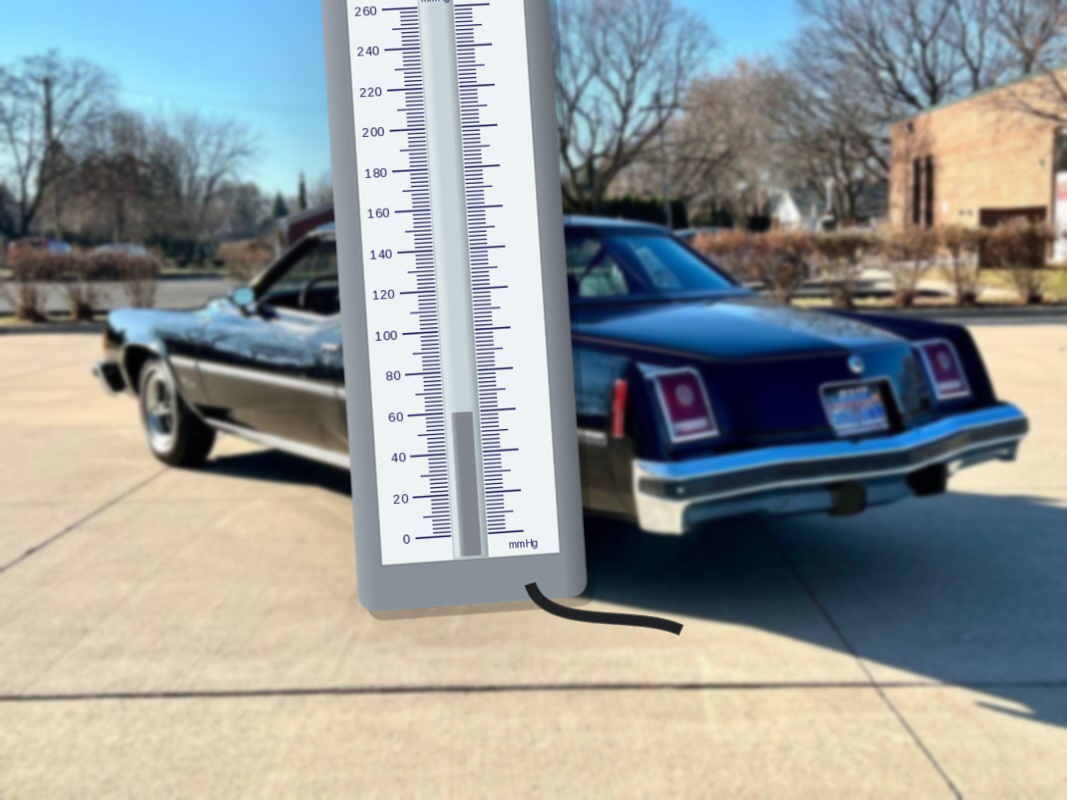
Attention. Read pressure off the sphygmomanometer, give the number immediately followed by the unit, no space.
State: 60mmHg
